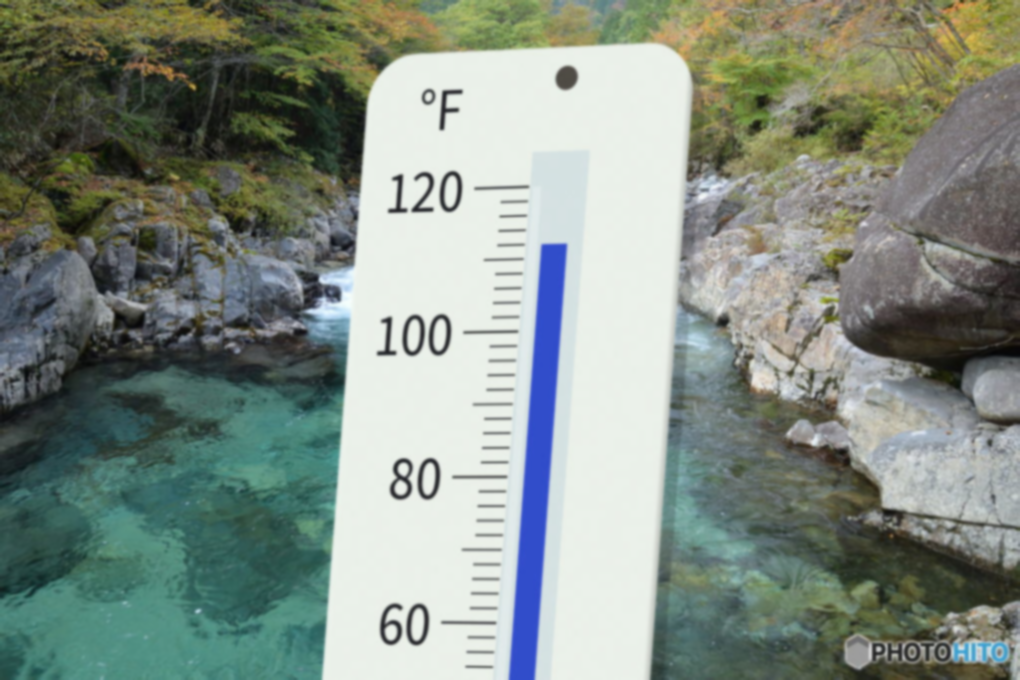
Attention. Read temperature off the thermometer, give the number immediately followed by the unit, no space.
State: 112°F
